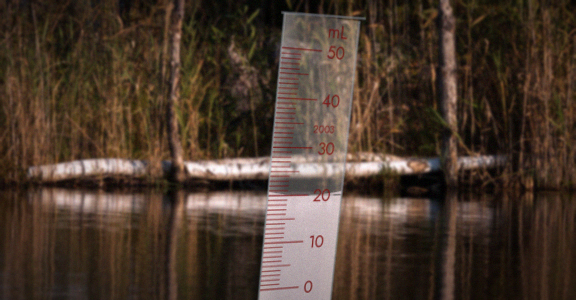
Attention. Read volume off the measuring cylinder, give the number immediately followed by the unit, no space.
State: 20mL
